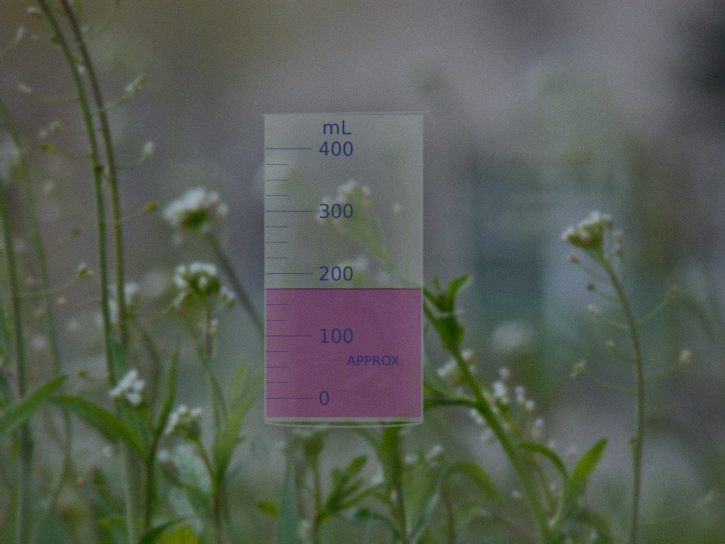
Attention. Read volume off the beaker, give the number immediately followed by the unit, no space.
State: 175mL
